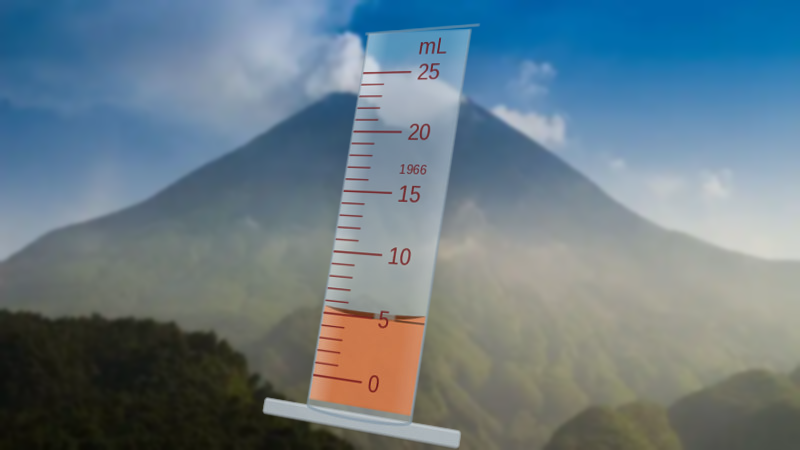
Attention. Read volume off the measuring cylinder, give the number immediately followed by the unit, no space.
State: 5mL
